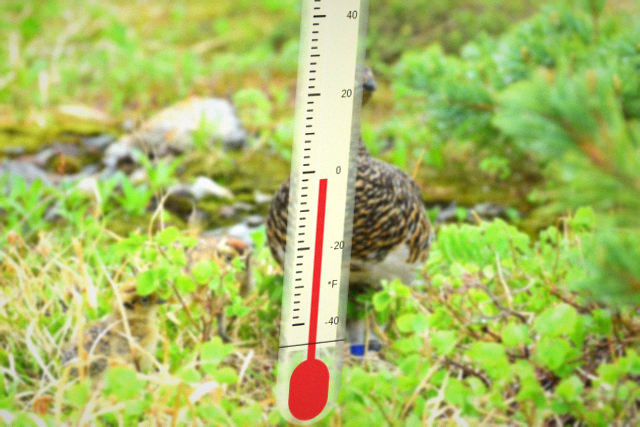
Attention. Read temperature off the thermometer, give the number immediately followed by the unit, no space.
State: -2°F
